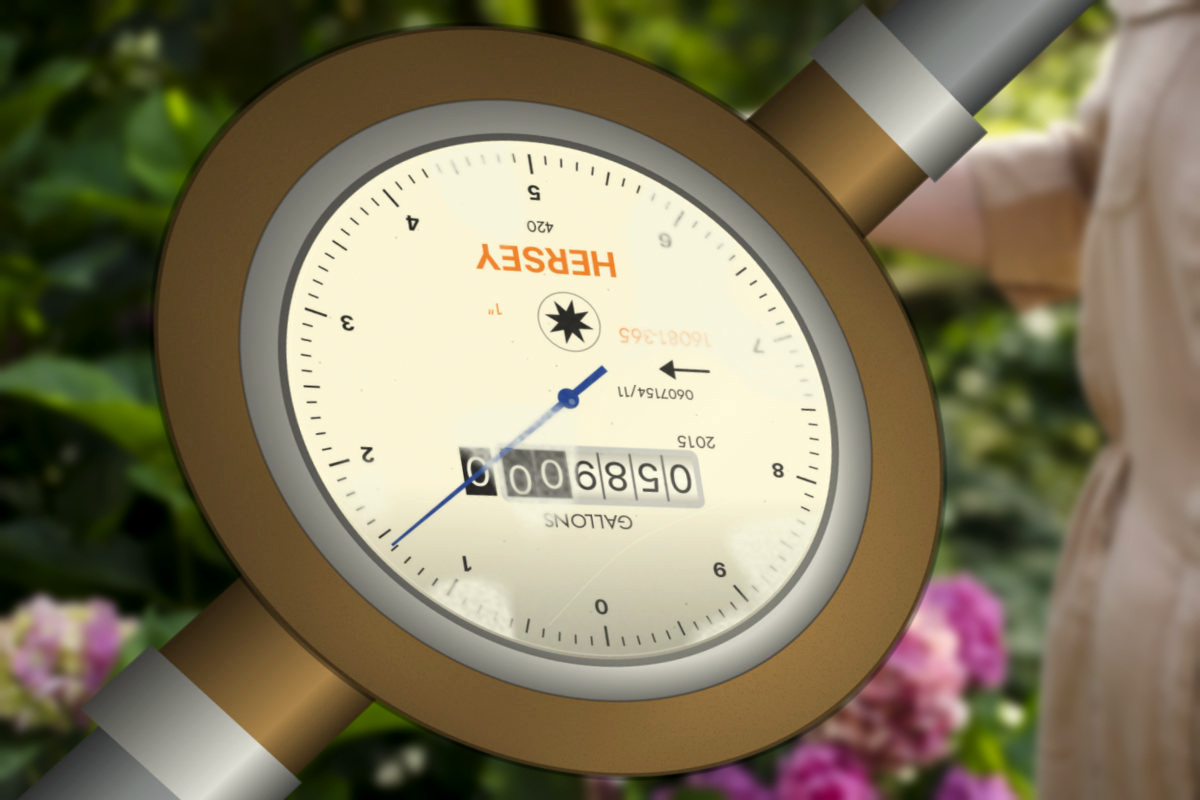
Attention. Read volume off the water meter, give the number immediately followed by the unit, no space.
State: 589001.4gal
